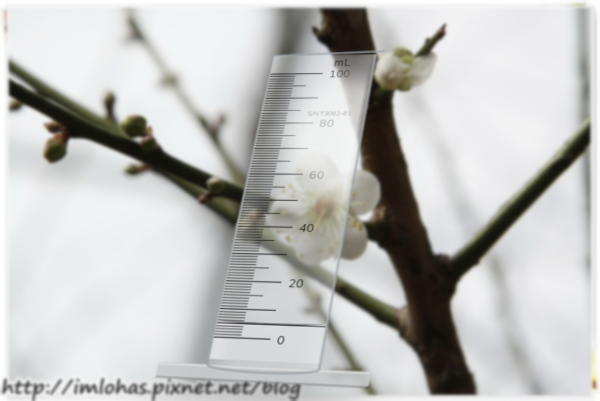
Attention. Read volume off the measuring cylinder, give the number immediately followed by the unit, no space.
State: 5mL
